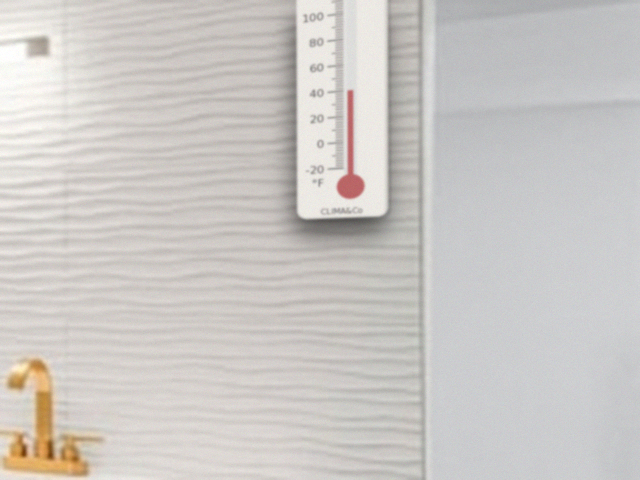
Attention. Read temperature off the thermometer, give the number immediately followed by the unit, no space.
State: 40°F
